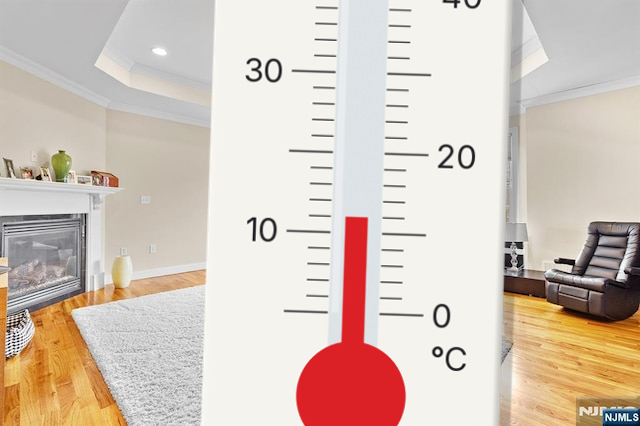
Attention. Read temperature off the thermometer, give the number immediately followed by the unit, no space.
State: 12°C
